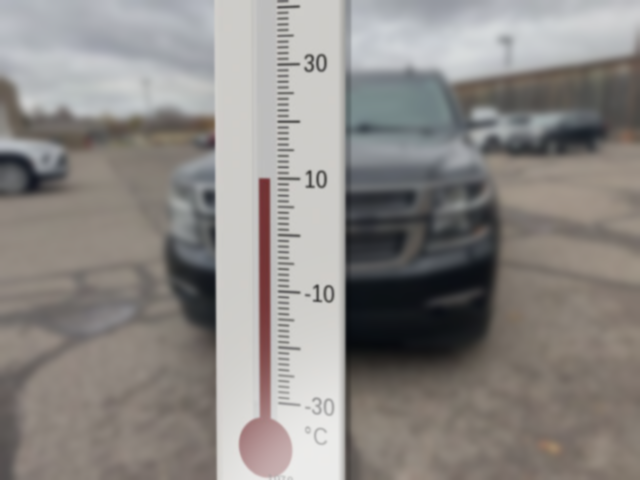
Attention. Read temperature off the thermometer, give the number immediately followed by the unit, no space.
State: 10°C
